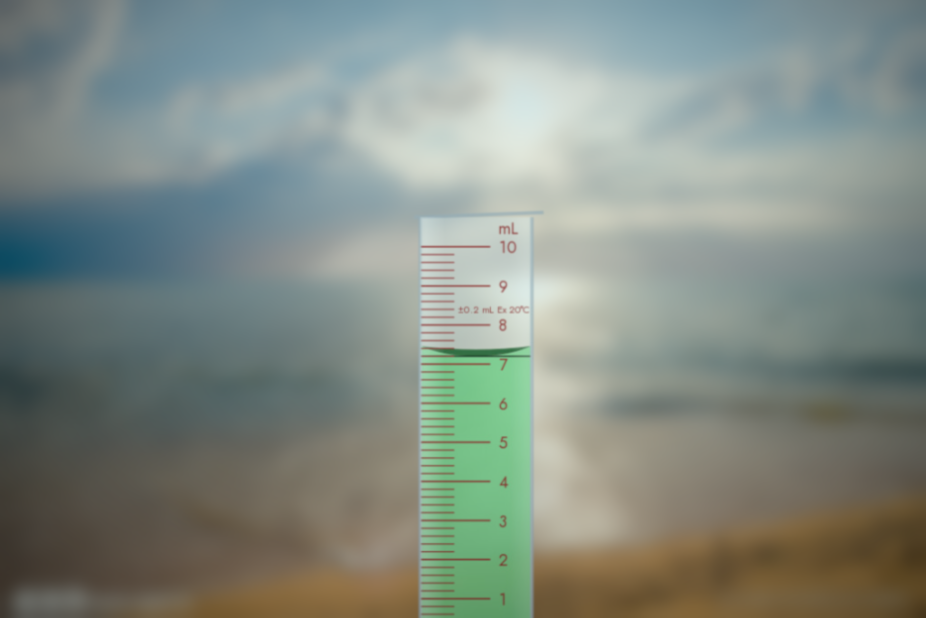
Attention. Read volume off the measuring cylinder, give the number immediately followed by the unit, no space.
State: 7.2mL
